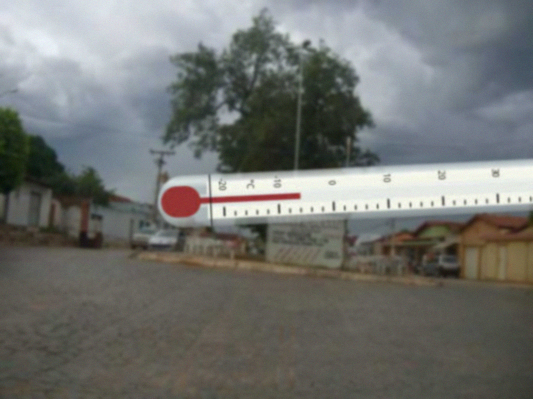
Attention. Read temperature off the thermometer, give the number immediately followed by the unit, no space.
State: -6°C
